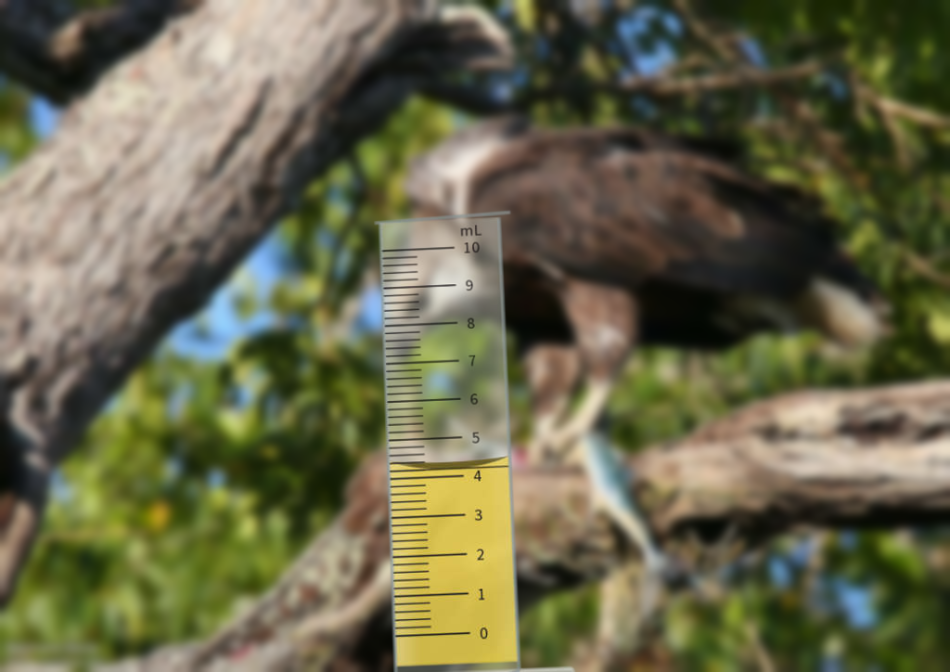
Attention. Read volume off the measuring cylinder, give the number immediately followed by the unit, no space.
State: 4.2mL
